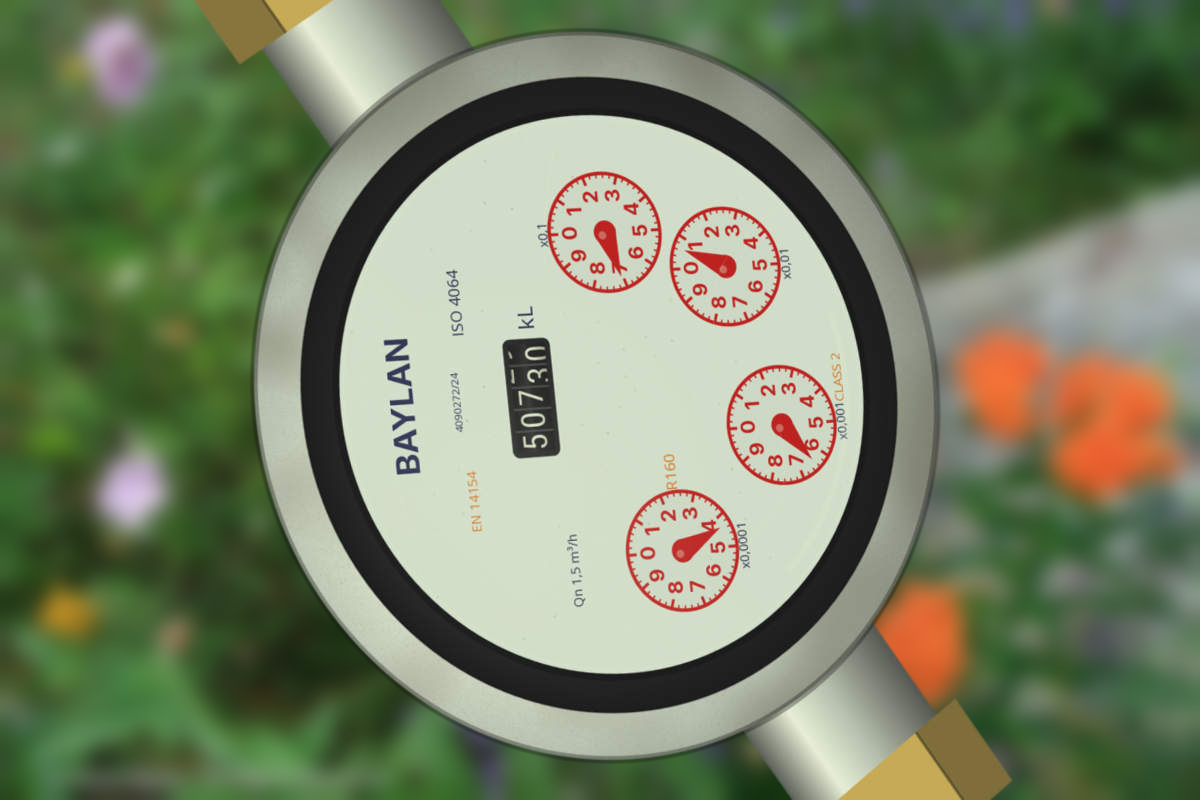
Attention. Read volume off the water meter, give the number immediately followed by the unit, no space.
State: 50729.7064kL
